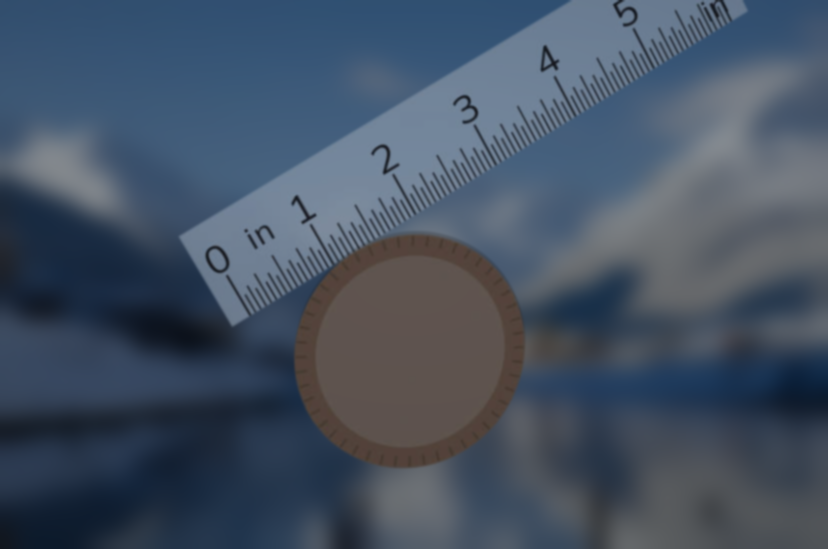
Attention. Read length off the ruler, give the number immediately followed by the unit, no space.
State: 2.5in
